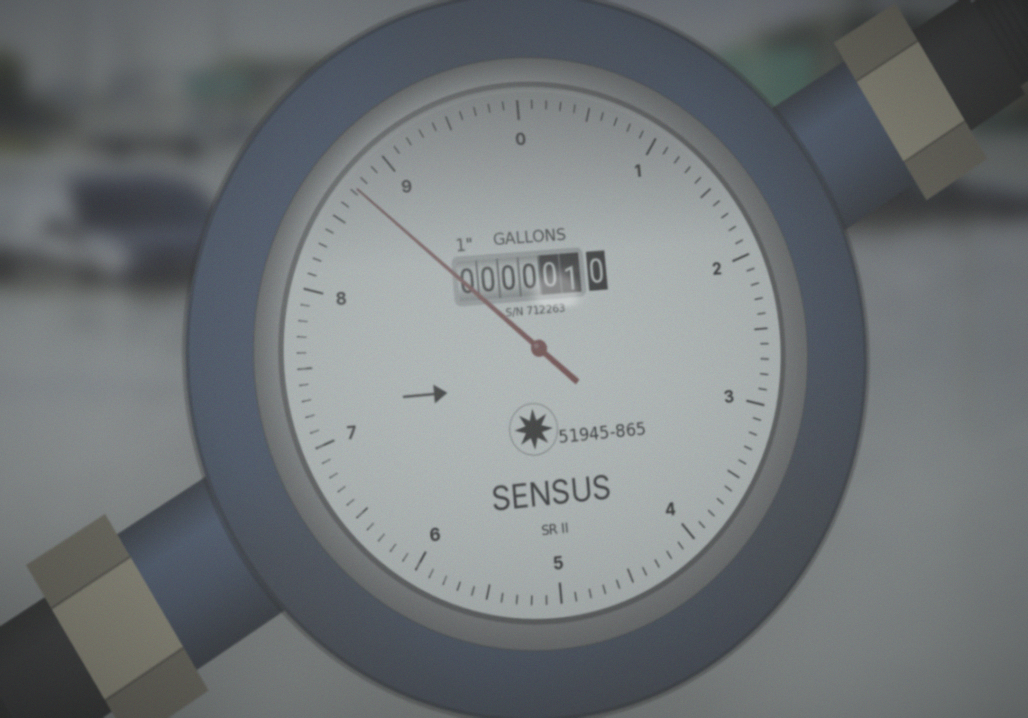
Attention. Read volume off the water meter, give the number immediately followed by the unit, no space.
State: 8.7gal
